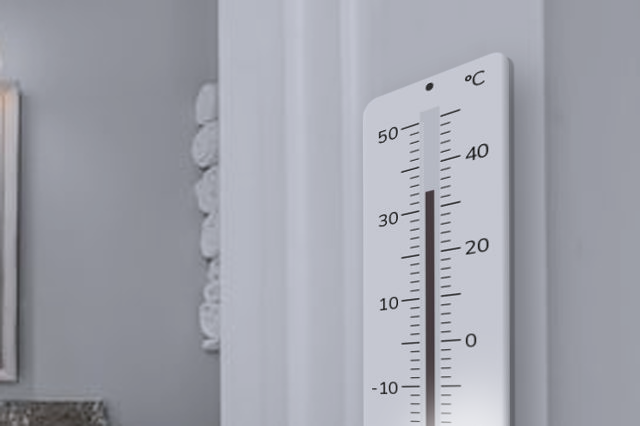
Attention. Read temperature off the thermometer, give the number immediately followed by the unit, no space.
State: 34°C
